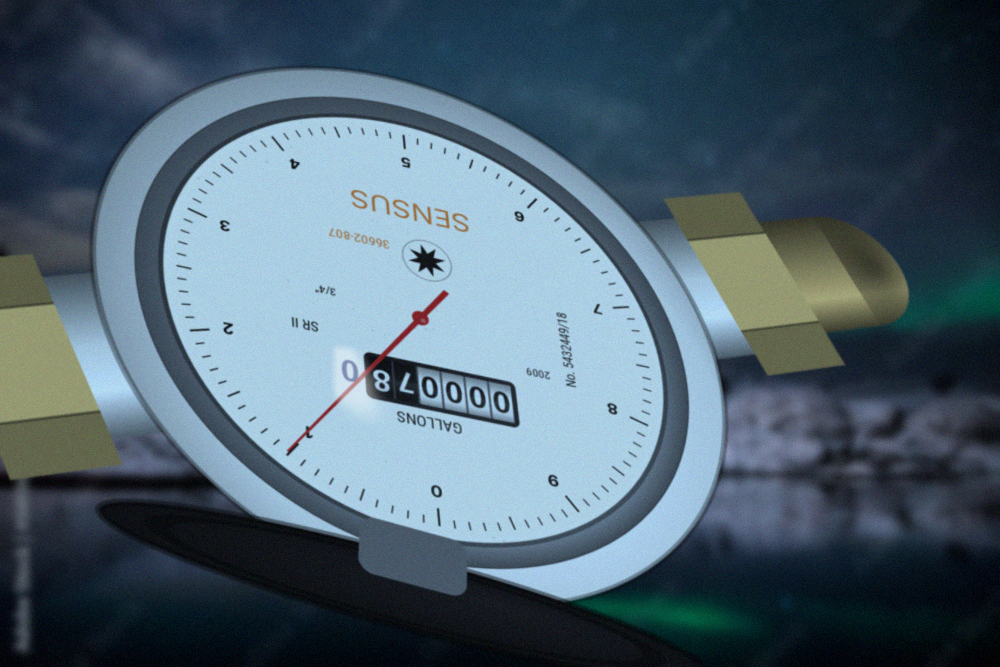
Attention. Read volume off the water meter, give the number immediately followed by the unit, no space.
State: 781.0gal
